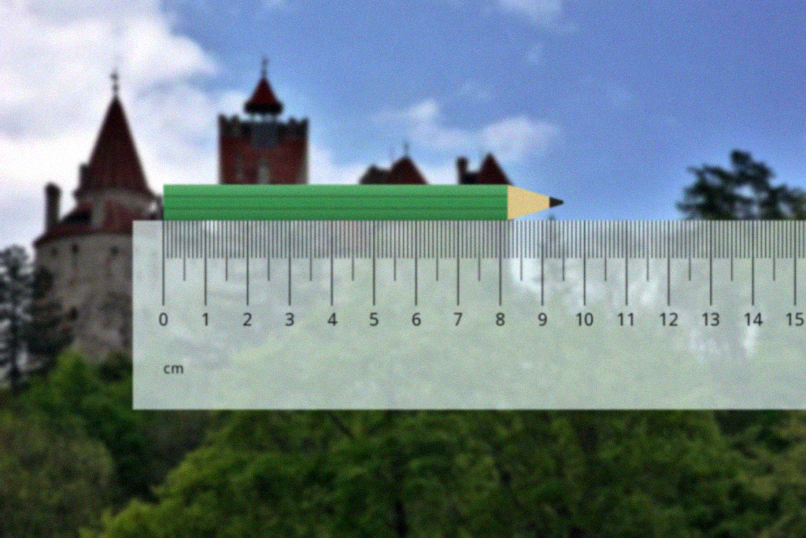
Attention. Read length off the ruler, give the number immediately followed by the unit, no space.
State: 9.5cm
